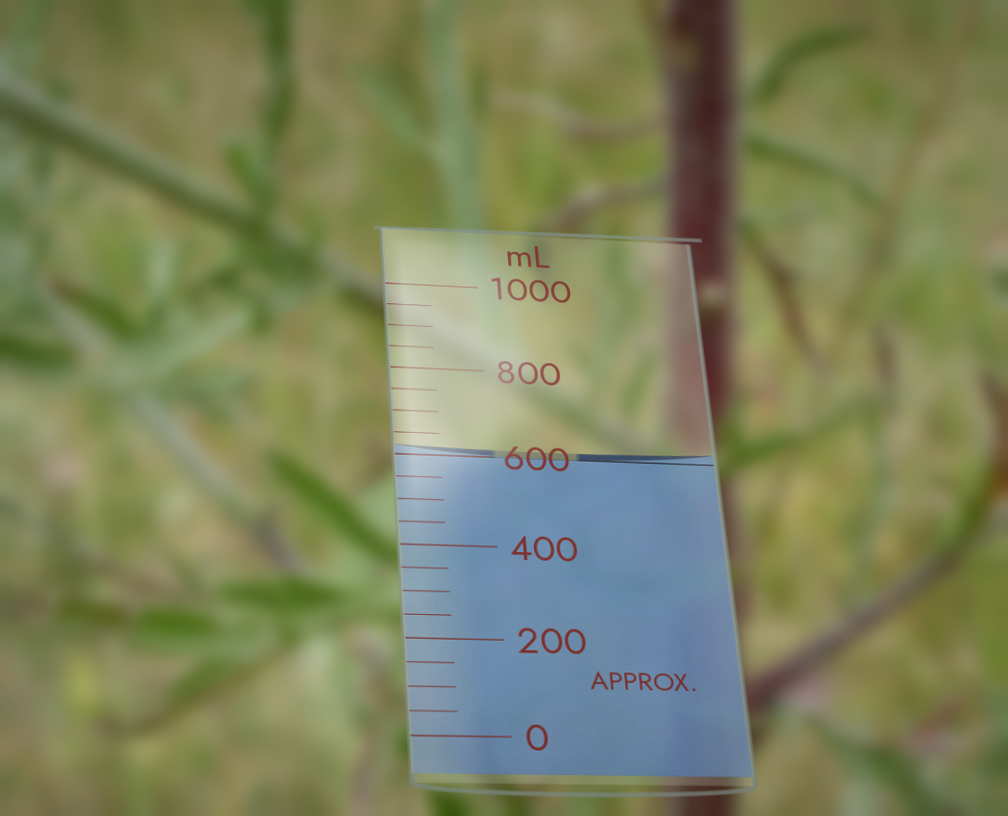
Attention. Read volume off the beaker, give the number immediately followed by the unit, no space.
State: 600mL
